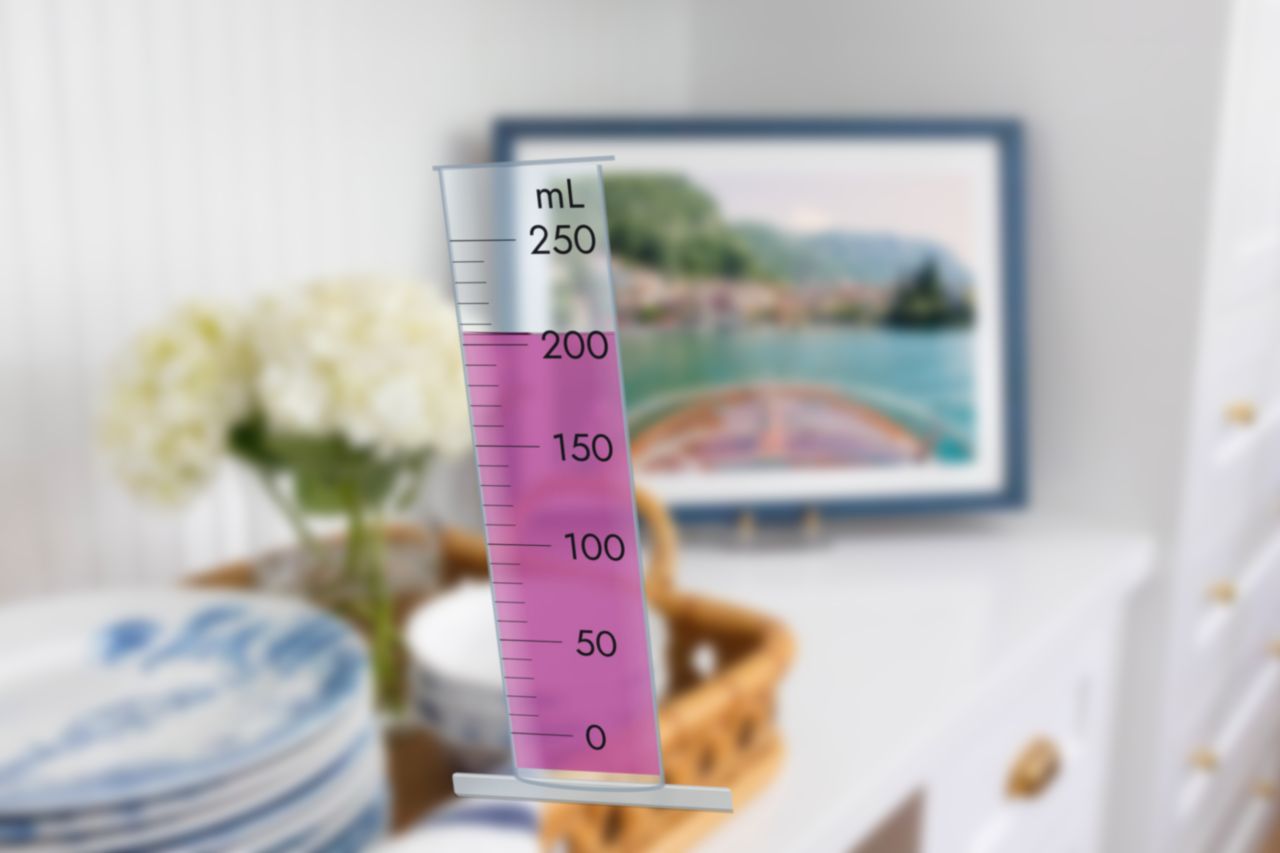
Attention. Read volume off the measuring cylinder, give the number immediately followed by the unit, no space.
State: 205mL
